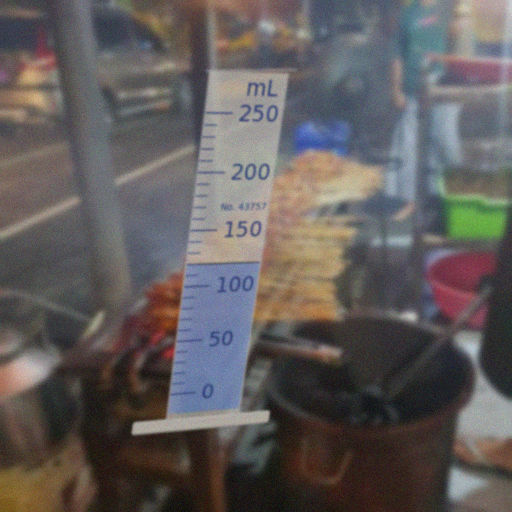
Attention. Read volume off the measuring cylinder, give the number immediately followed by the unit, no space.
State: 120mL
